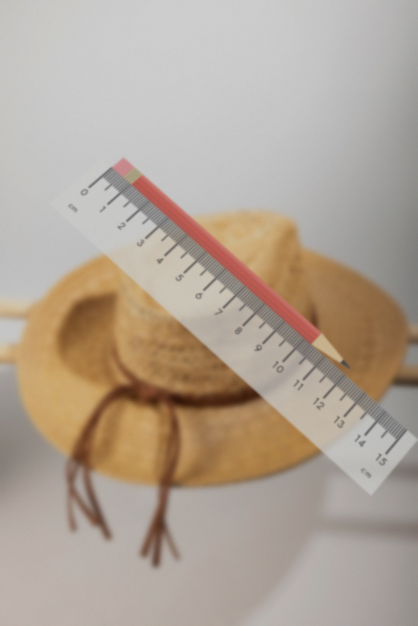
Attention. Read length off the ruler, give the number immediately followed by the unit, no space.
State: 12cm
